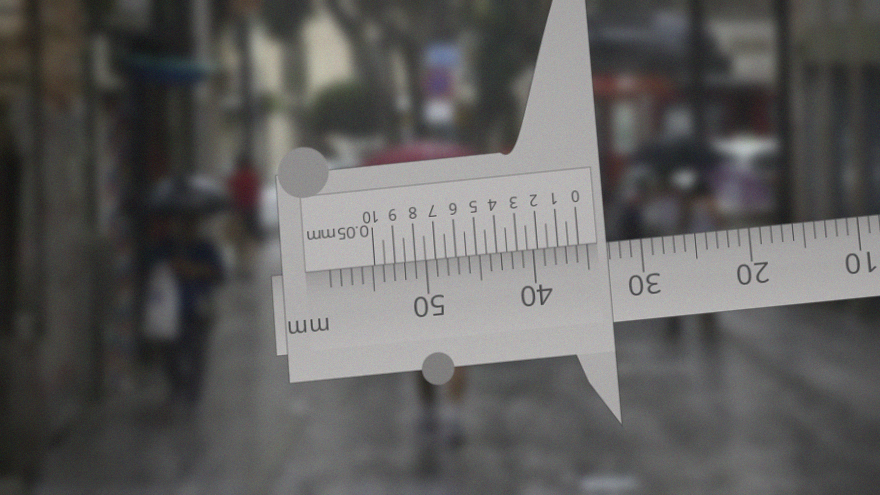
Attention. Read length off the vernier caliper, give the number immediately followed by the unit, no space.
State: 35.8mm
